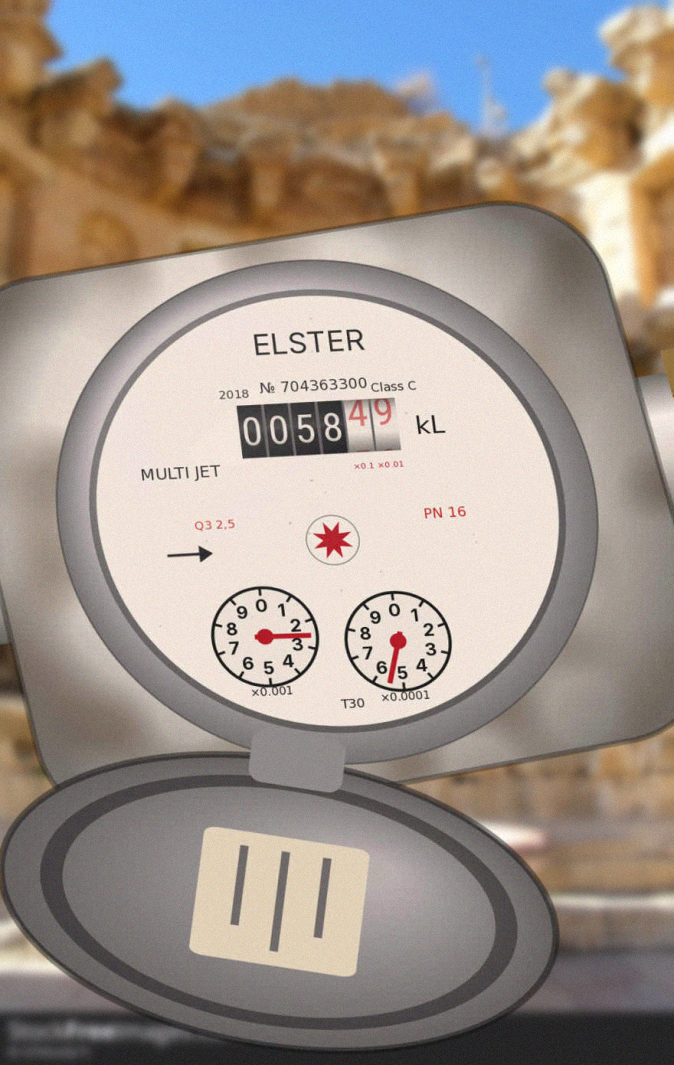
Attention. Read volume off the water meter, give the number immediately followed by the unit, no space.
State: 58.4925kL
